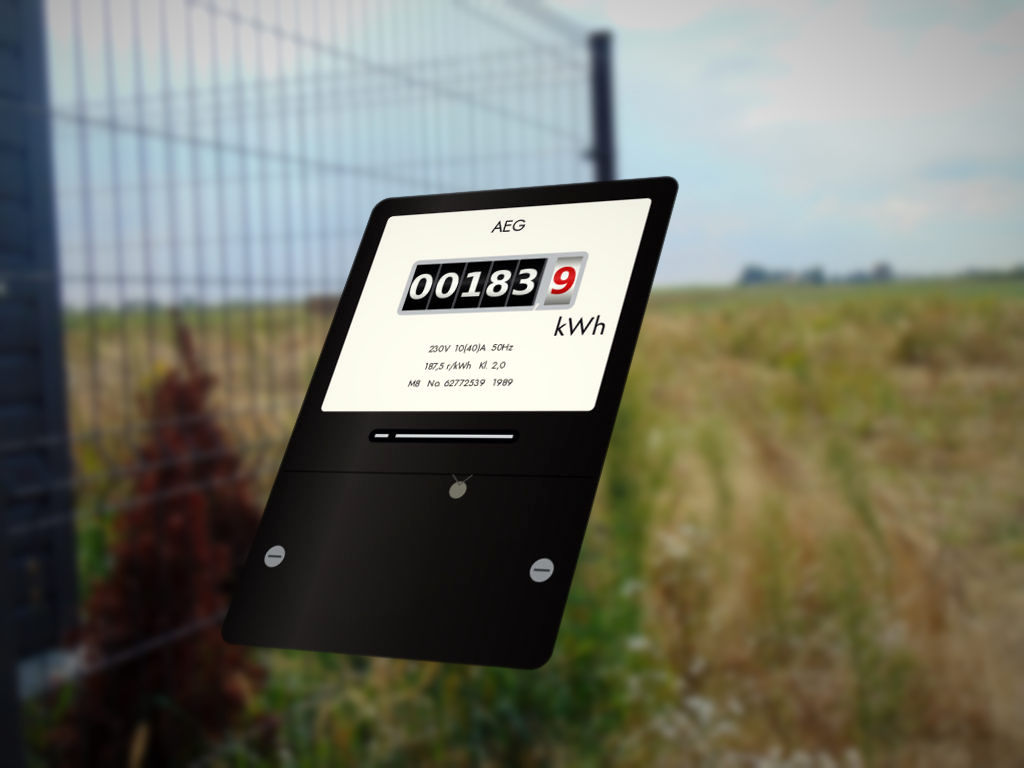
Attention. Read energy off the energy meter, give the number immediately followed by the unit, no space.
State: 183.9kWh
